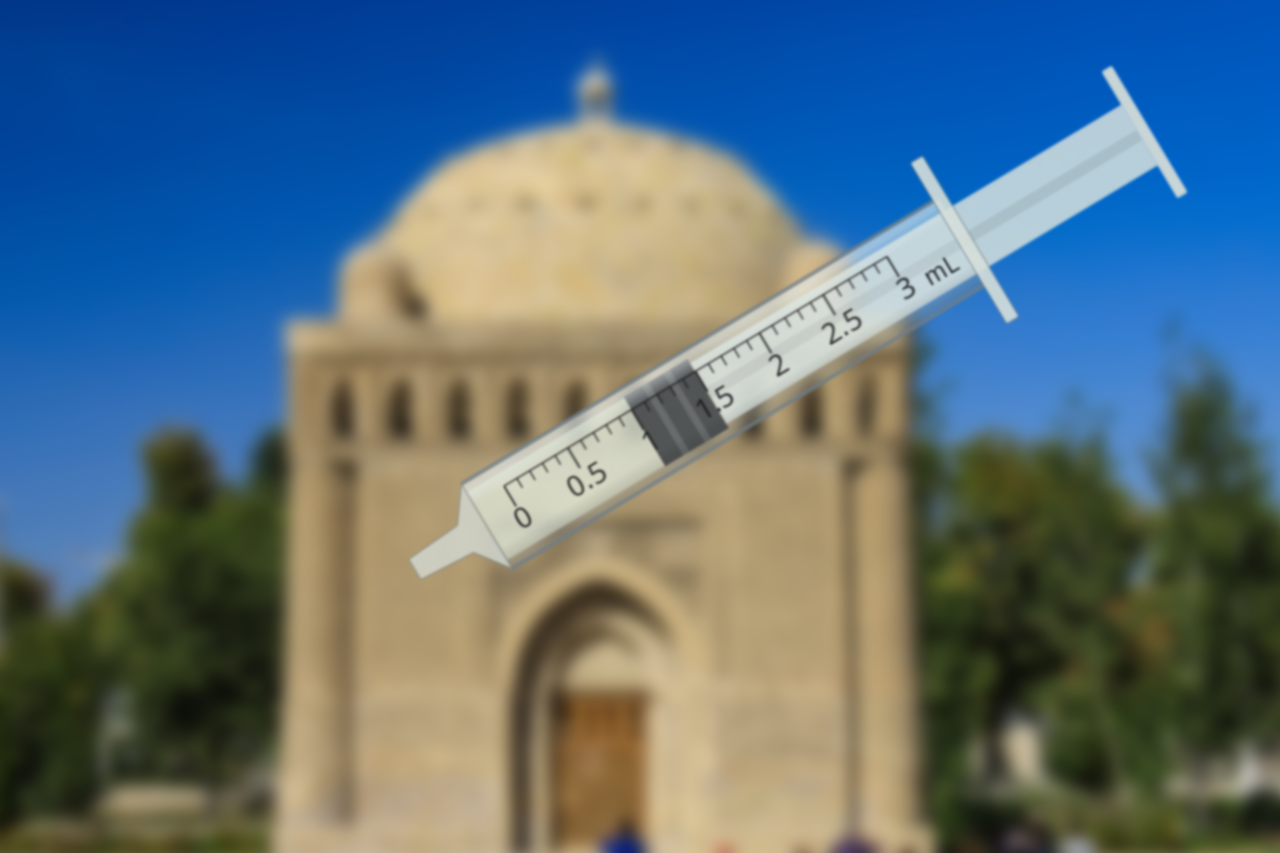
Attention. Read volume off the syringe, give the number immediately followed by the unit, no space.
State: 1mL
